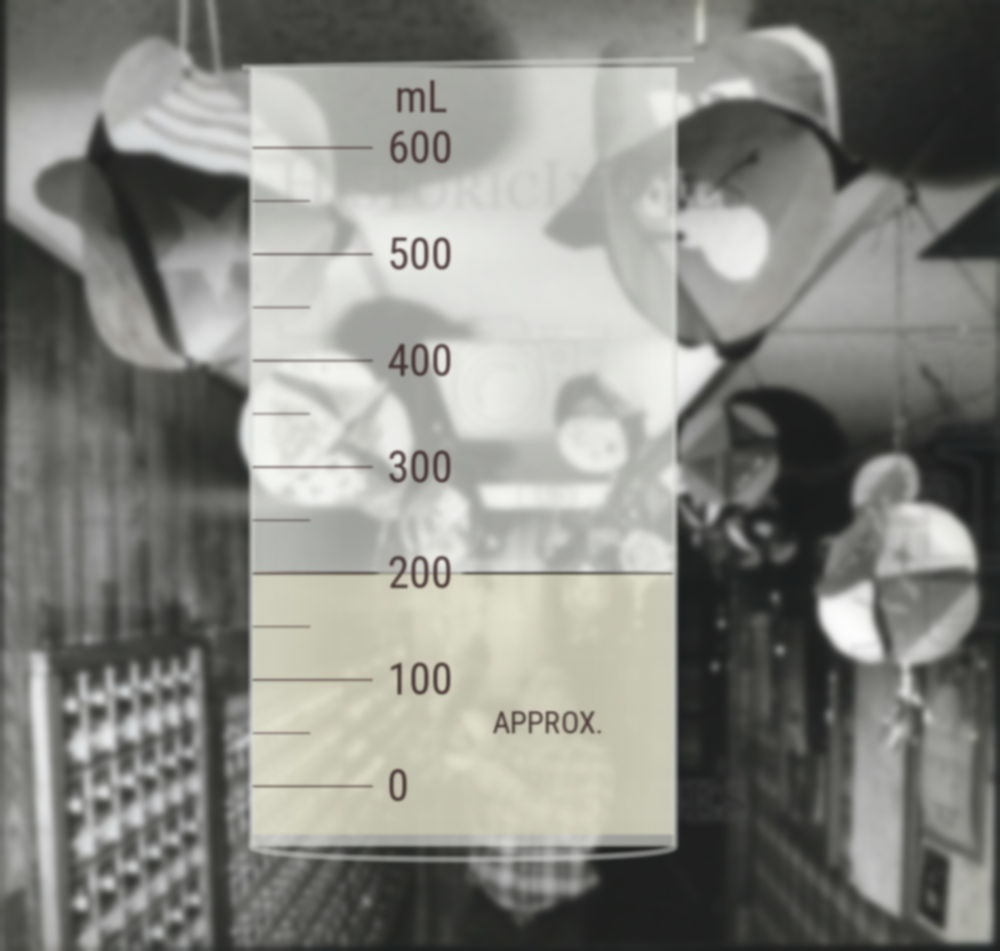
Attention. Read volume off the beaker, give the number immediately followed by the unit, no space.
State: 200mL
